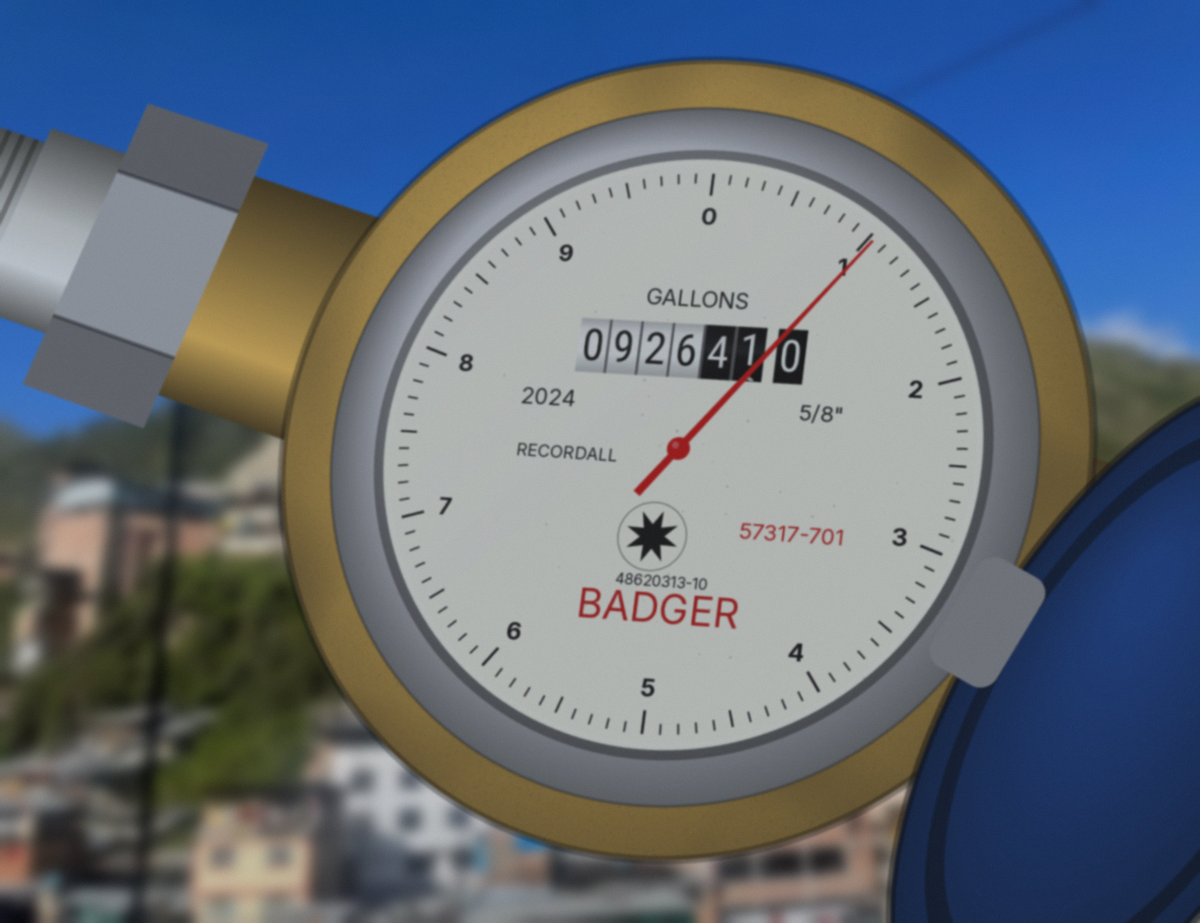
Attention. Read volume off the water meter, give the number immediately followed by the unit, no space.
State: 926411.0gal
